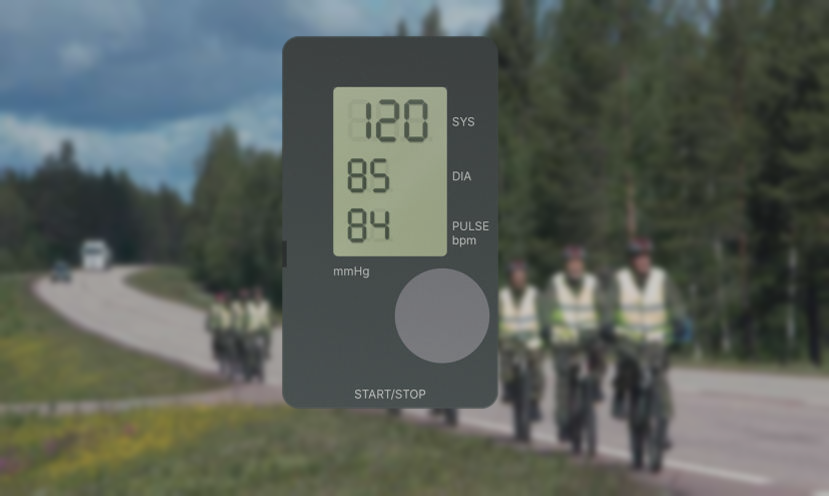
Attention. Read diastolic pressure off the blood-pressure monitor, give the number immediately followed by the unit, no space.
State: 85mmHg
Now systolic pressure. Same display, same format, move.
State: 120mmHg
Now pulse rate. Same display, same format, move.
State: 84bpm
